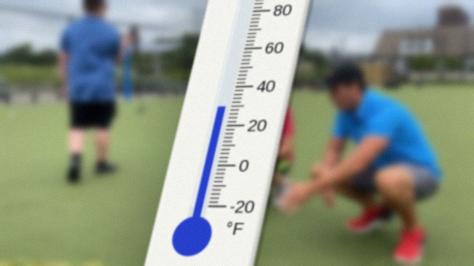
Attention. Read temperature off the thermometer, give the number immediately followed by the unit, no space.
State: 30°F
